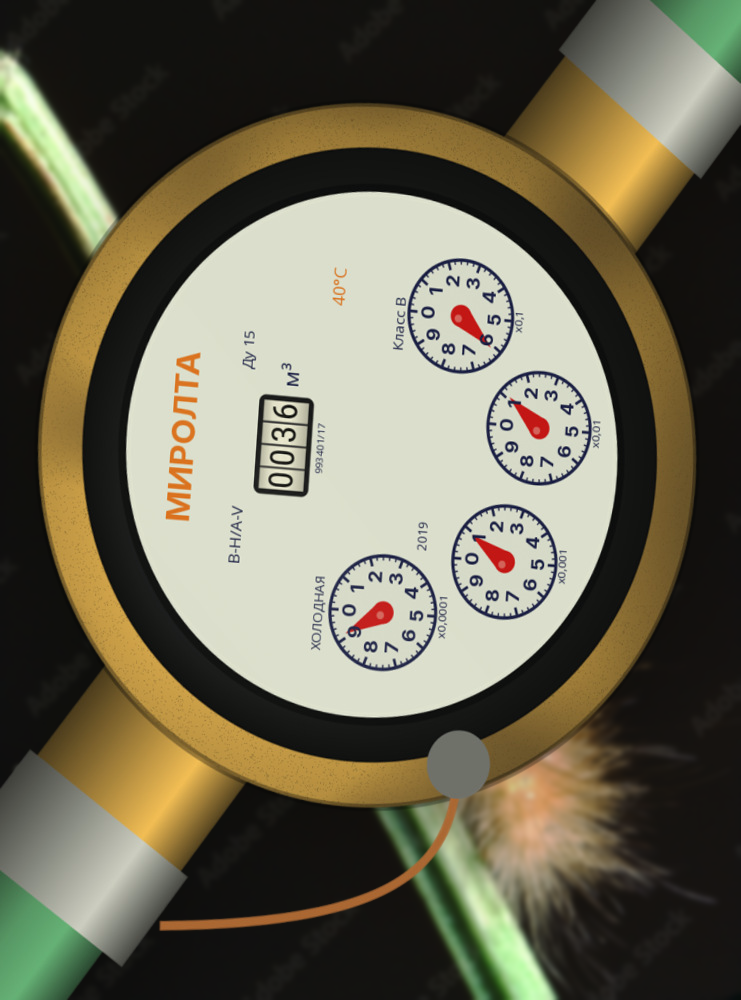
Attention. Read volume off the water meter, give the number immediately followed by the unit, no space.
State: 36.6109m³
